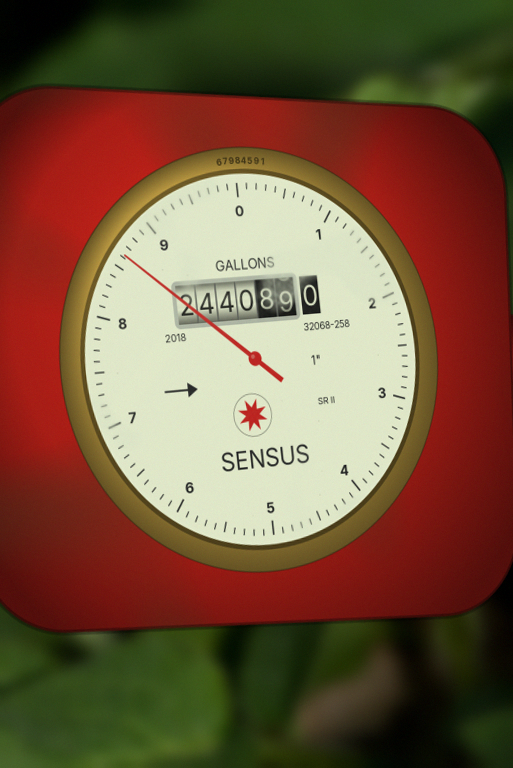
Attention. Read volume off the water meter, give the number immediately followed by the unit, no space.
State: 2440888.6gal
